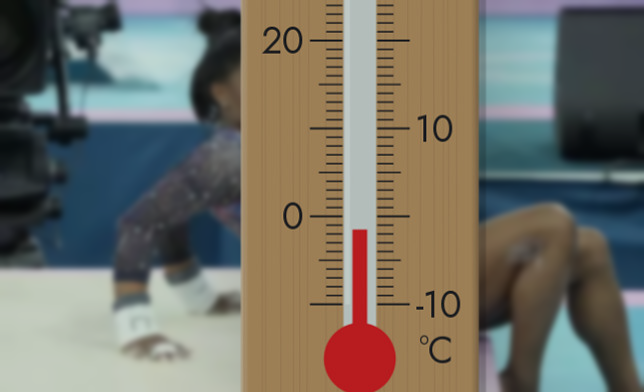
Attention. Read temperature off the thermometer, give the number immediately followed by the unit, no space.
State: -1.5°C
